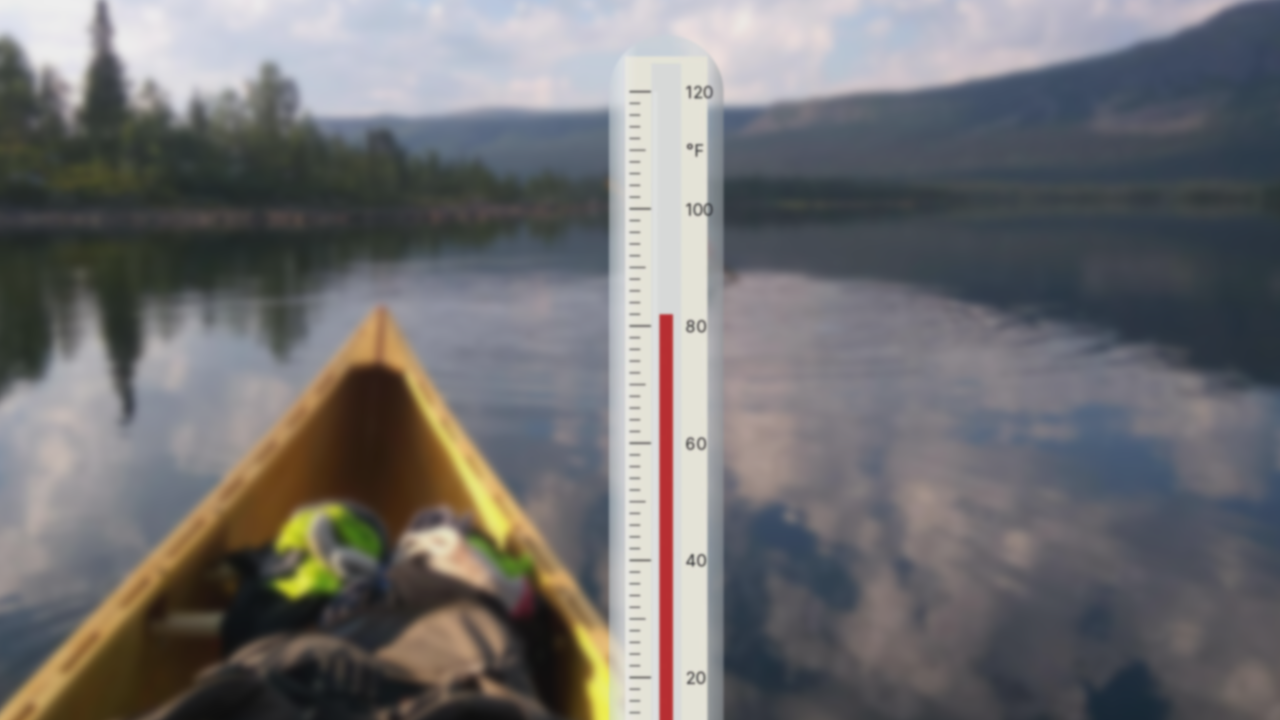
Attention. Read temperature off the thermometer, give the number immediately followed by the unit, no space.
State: 82°F
